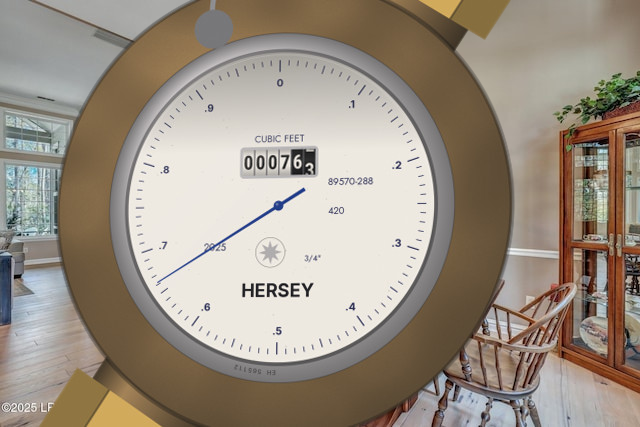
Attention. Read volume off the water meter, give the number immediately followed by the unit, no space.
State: 762.66ft³
